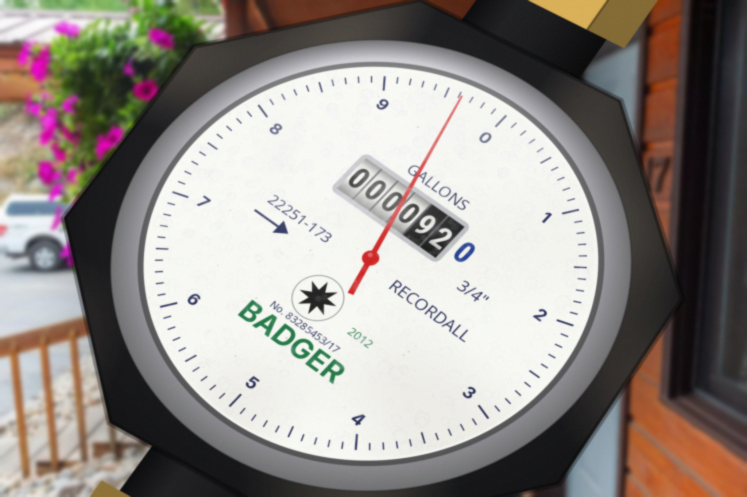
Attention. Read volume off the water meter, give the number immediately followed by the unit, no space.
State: 919.6gal
